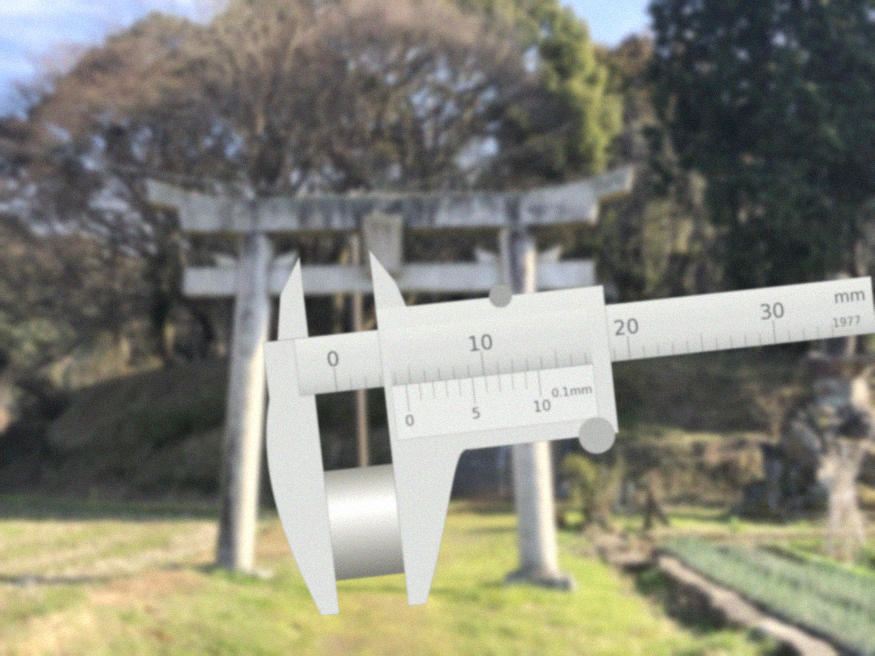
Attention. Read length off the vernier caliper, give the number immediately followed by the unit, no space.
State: 4.7mm
